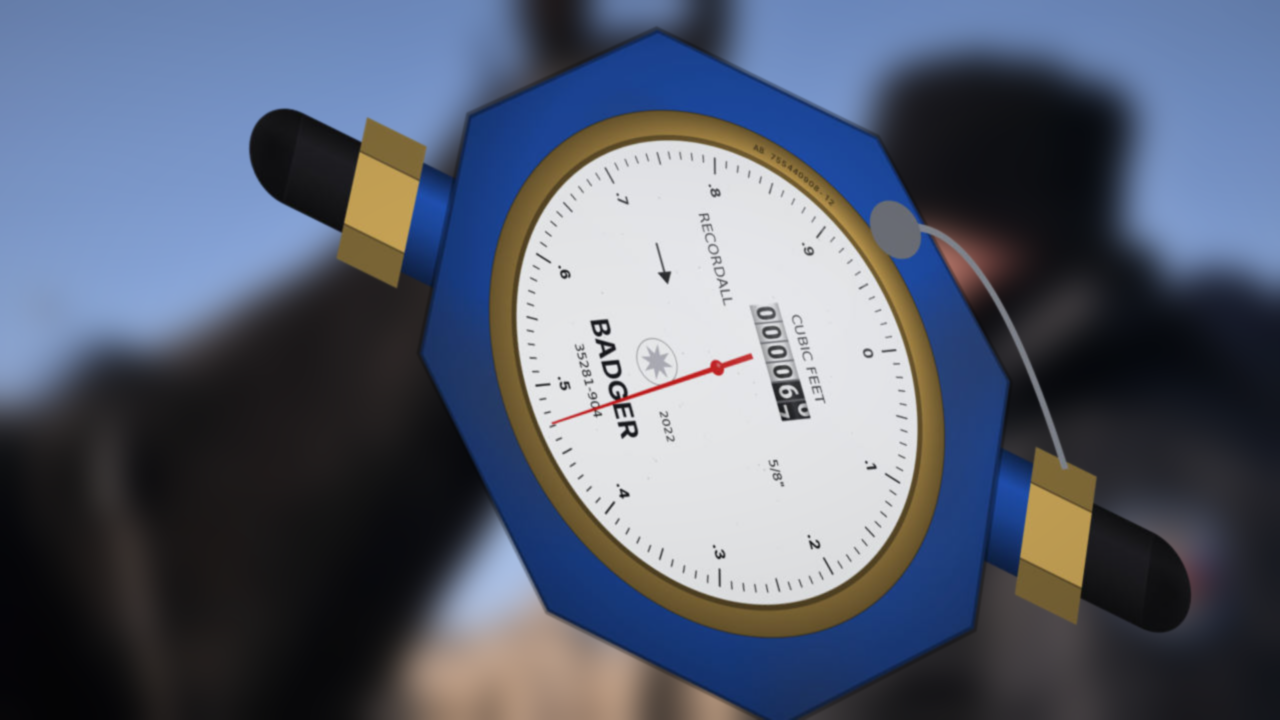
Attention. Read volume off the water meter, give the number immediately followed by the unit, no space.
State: 66.47ft³
